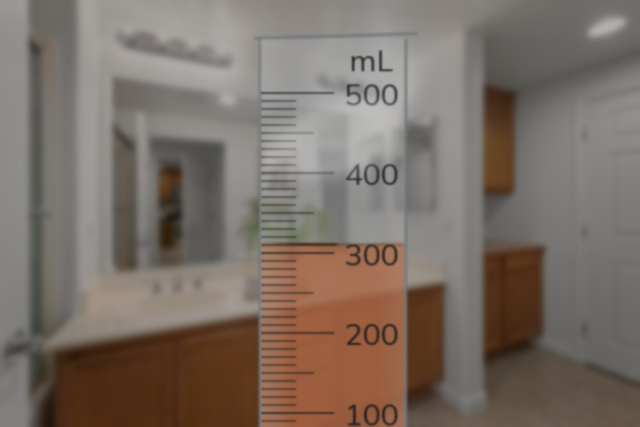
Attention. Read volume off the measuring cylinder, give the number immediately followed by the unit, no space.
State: 310mL
